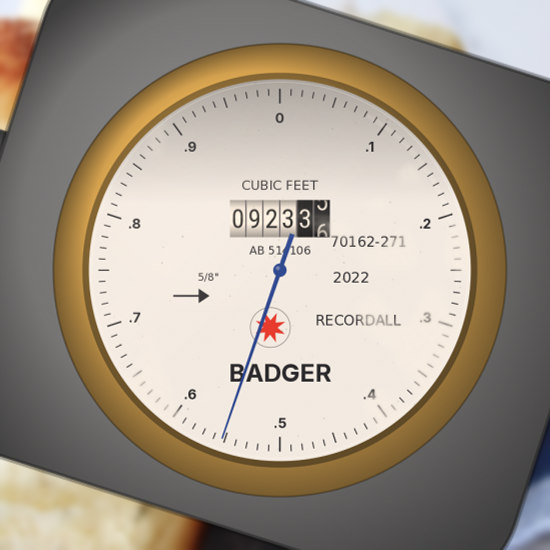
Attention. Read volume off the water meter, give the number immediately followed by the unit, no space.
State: 92335.55ft³
